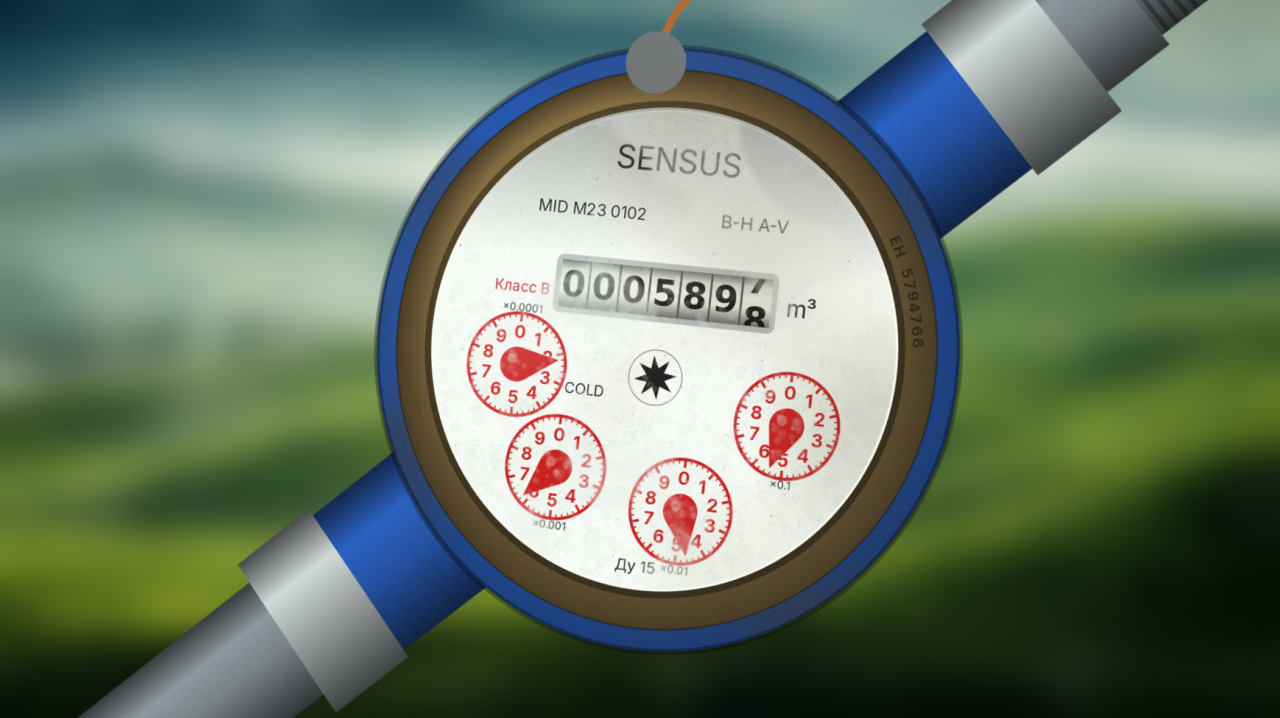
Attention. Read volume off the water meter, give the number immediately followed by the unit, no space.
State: 5897.5462m³
